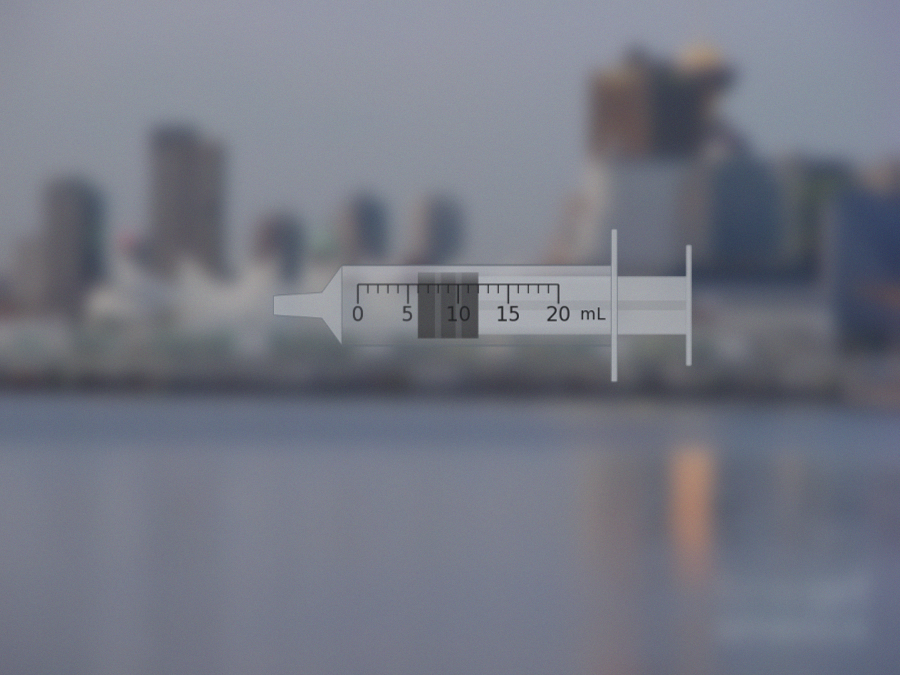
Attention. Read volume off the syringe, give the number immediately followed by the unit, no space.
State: 6mL
